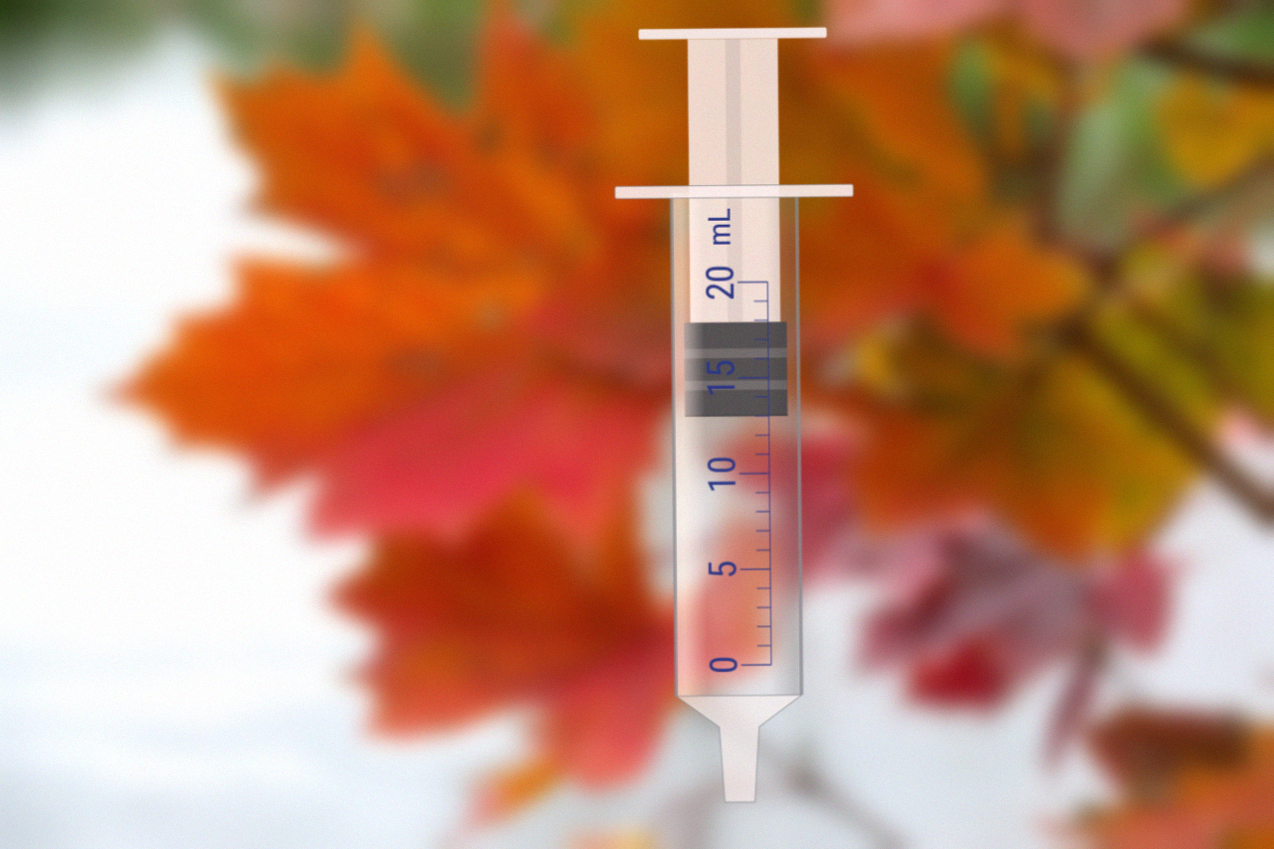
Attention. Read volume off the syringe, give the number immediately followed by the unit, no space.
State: 13mL
